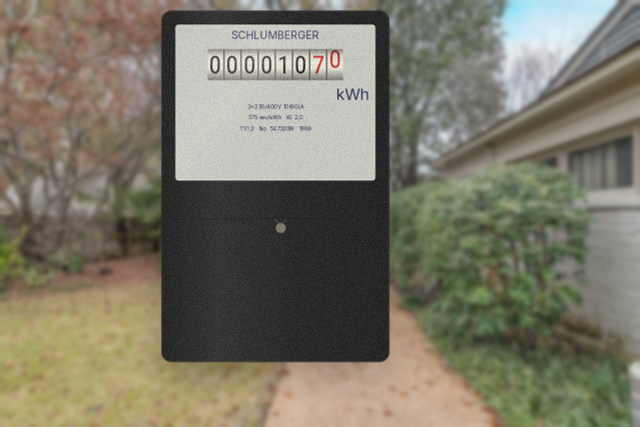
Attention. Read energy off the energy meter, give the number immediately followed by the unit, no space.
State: 10.70kWh
